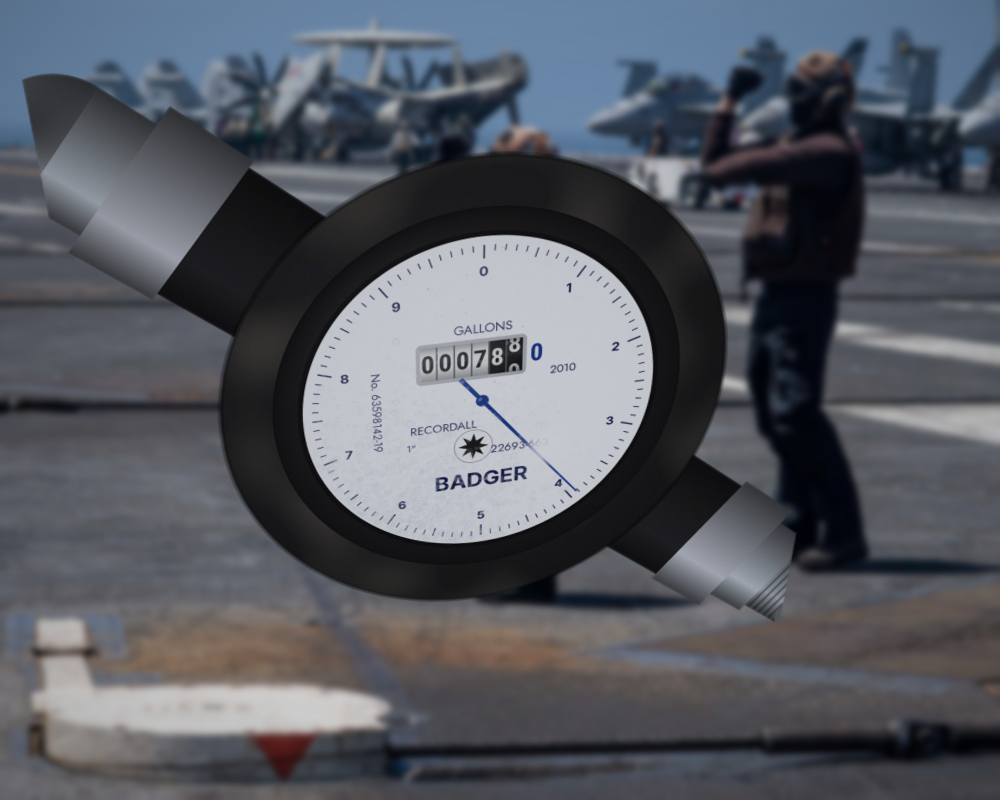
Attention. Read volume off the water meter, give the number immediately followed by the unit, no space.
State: 7883.9gal
